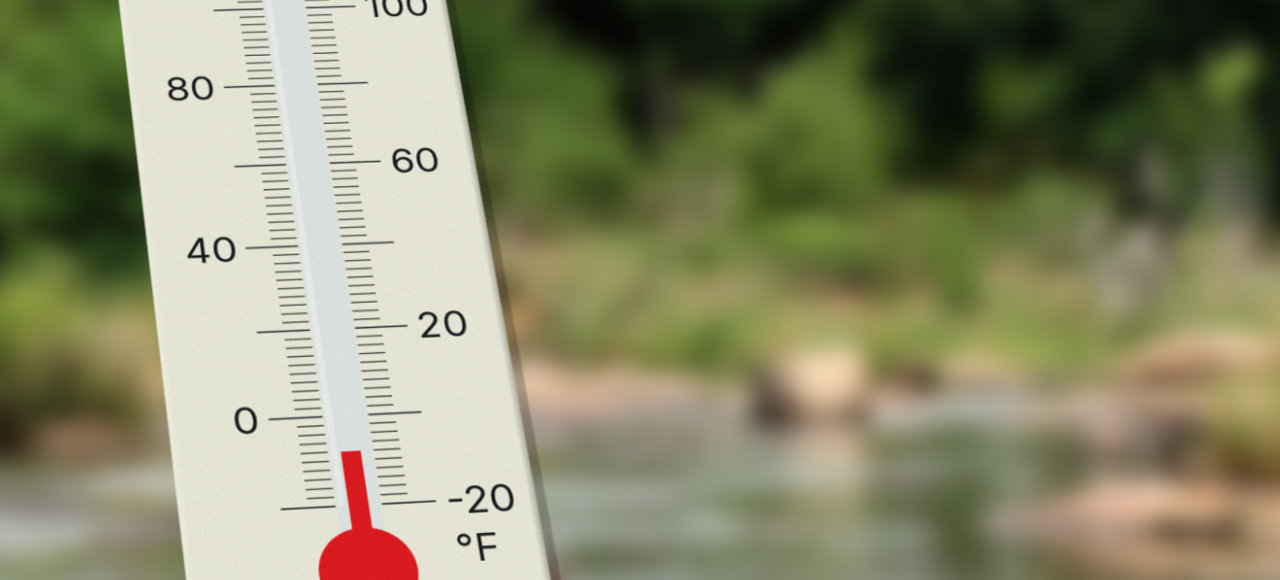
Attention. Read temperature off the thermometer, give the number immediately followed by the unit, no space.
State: -8°F
